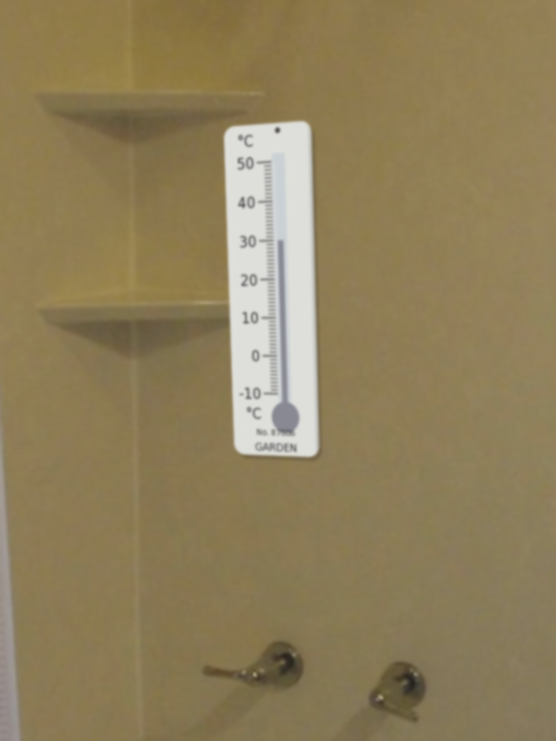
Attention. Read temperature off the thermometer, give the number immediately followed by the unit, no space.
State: 30°C
